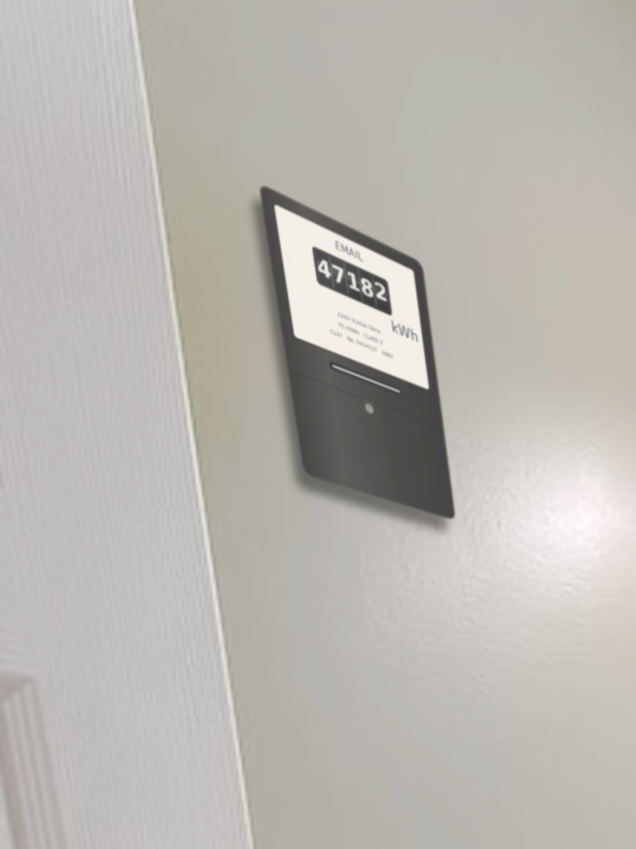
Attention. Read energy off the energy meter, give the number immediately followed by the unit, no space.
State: 47182kWh
